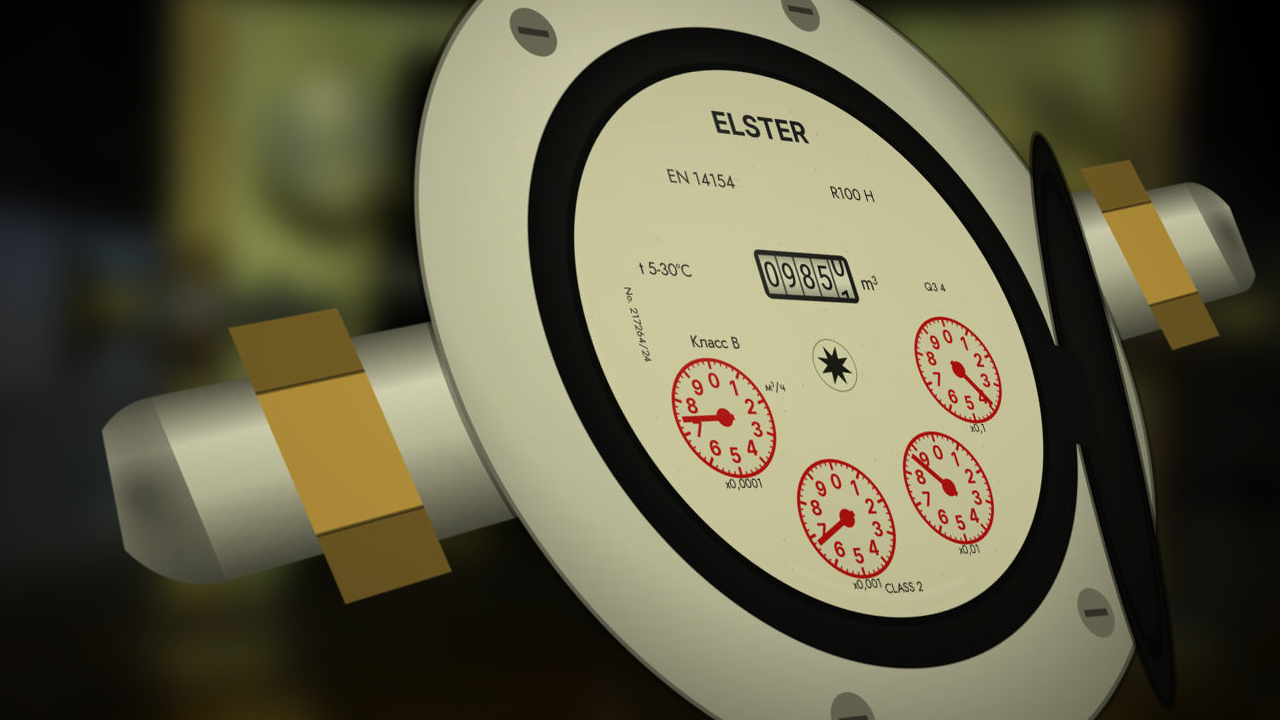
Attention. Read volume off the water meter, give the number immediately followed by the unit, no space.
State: 9850.3867m³
